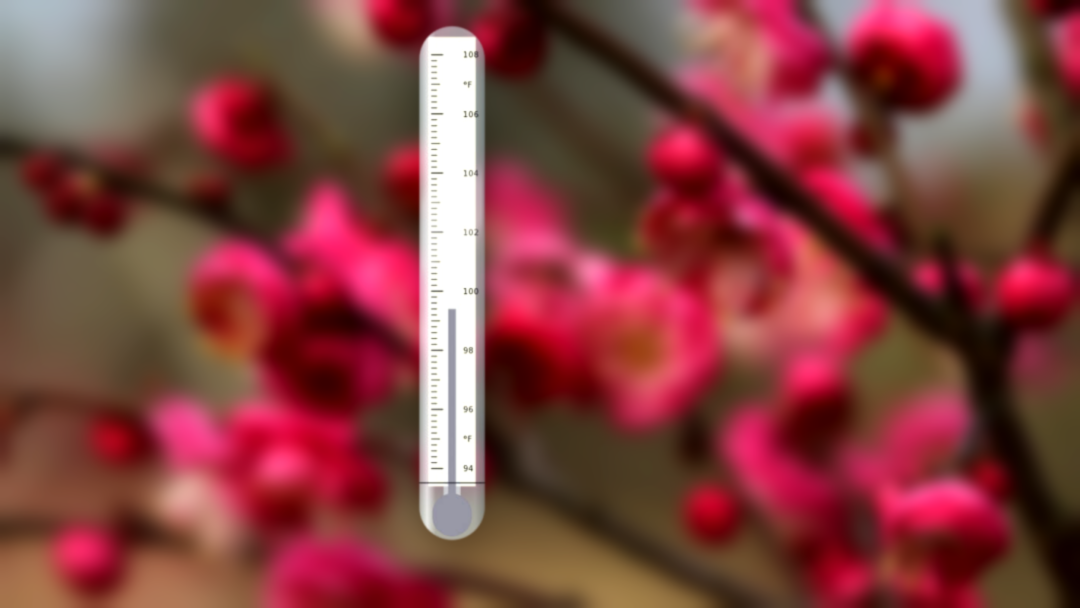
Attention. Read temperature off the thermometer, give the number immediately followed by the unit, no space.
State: 99.4°F
